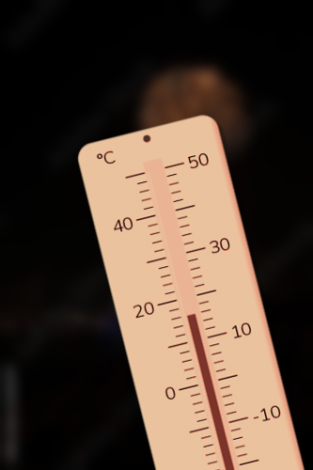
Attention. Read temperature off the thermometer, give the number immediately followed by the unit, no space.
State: 16°C
